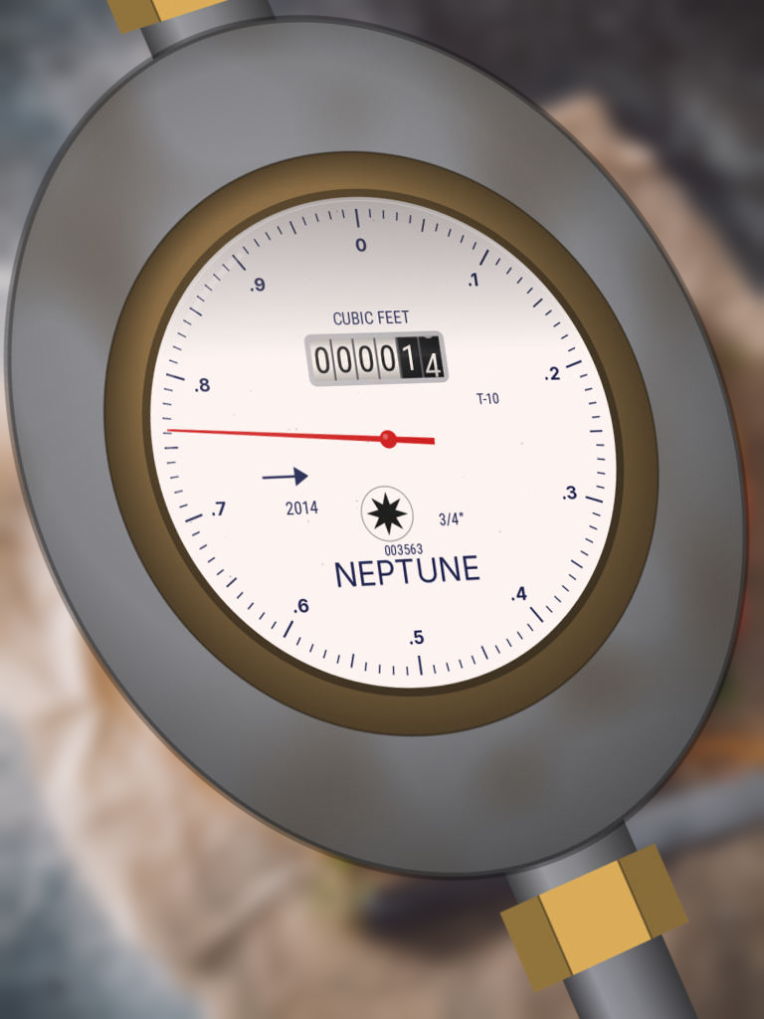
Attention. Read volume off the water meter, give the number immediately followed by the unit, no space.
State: 13.76ft³
